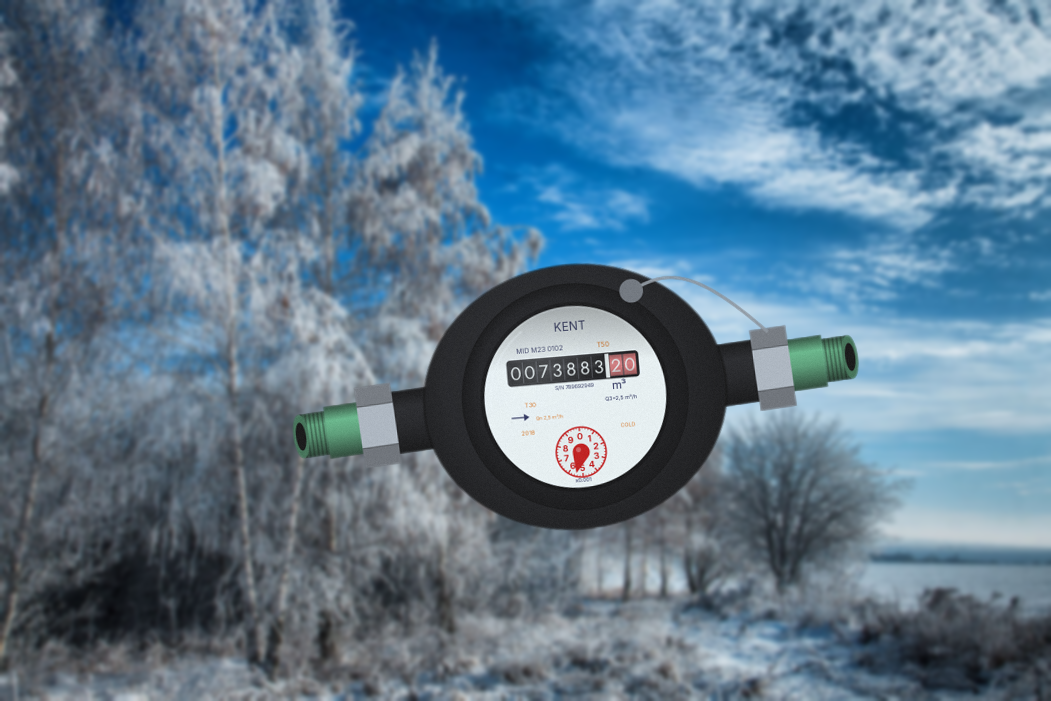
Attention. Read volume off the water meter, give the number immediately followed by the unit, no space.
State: 73883.205m³
